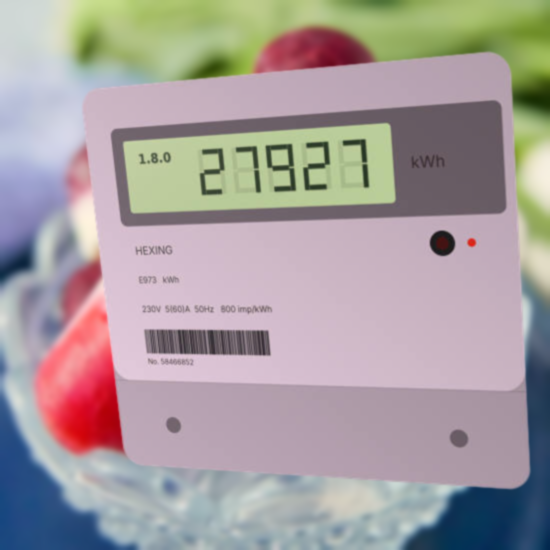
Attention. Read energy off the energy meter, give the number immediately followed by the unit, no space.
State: 27927kWh
